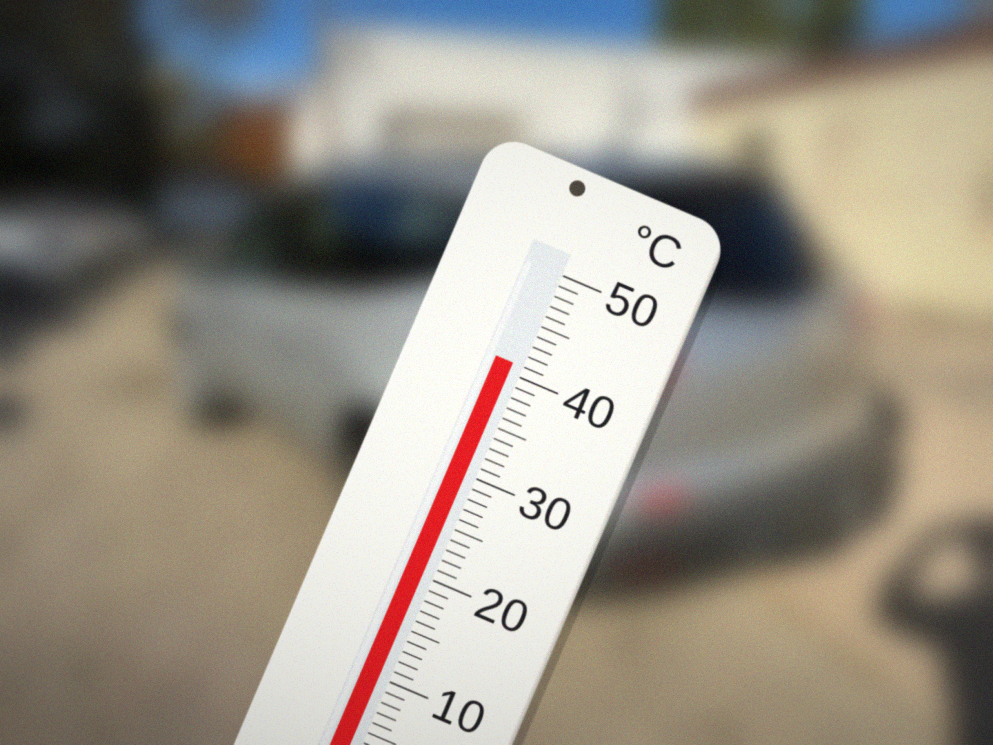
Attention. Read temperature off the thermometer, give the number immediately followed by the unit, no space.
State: 41°C
